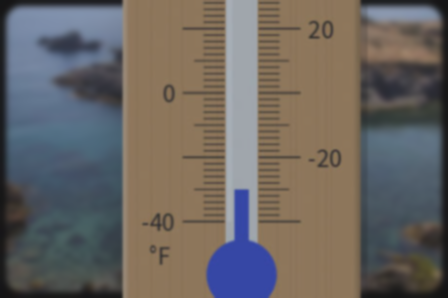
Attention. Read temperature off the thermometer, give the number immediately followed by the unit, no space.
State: -30°F
